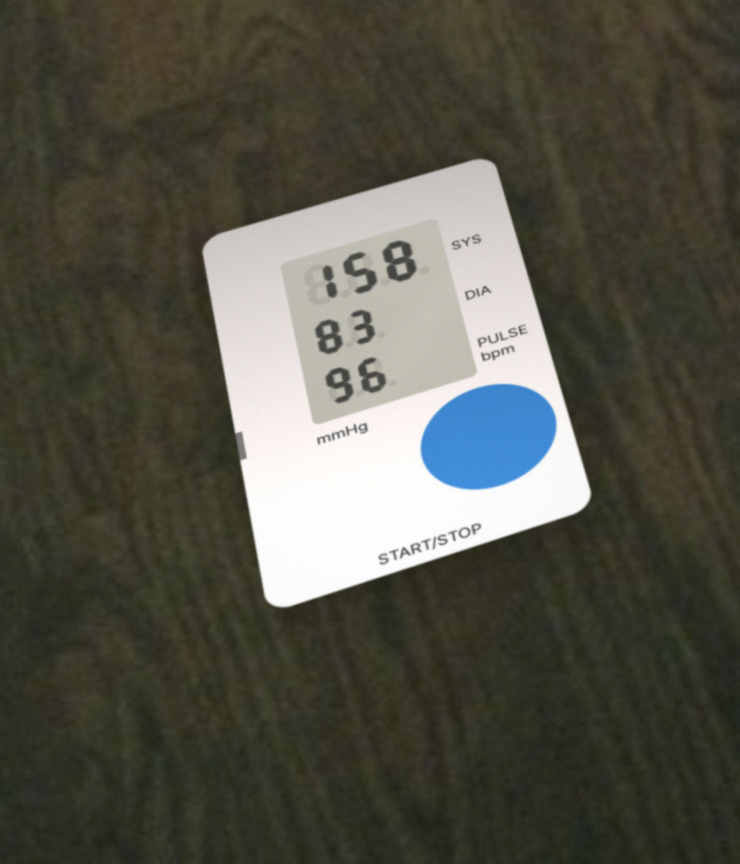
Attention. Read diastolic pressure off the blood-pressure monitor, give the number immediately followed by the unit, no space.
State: 83mmHg
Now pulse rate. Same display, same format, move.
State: 96bpm
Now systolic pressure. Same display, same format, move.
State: 158mmHg
